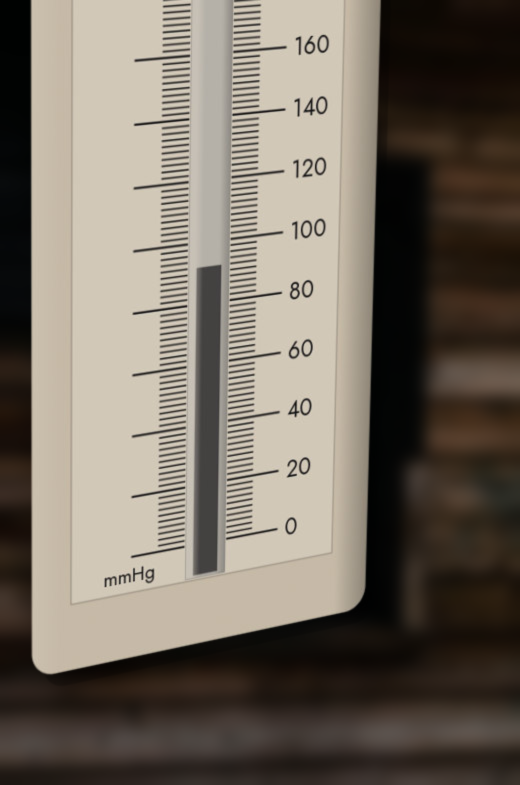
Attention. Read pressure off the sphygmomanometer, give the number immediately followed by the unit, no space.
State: 92mmHg
